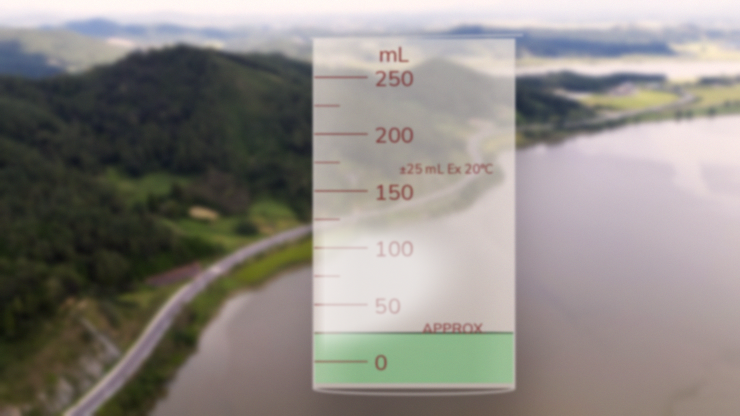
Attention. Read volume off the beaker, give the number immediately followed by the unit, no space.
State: 25mL
